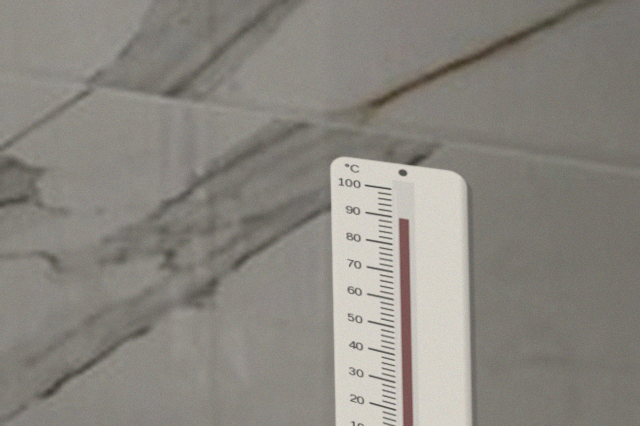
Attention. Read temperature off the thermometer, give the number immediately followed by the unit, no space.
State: 90°C
